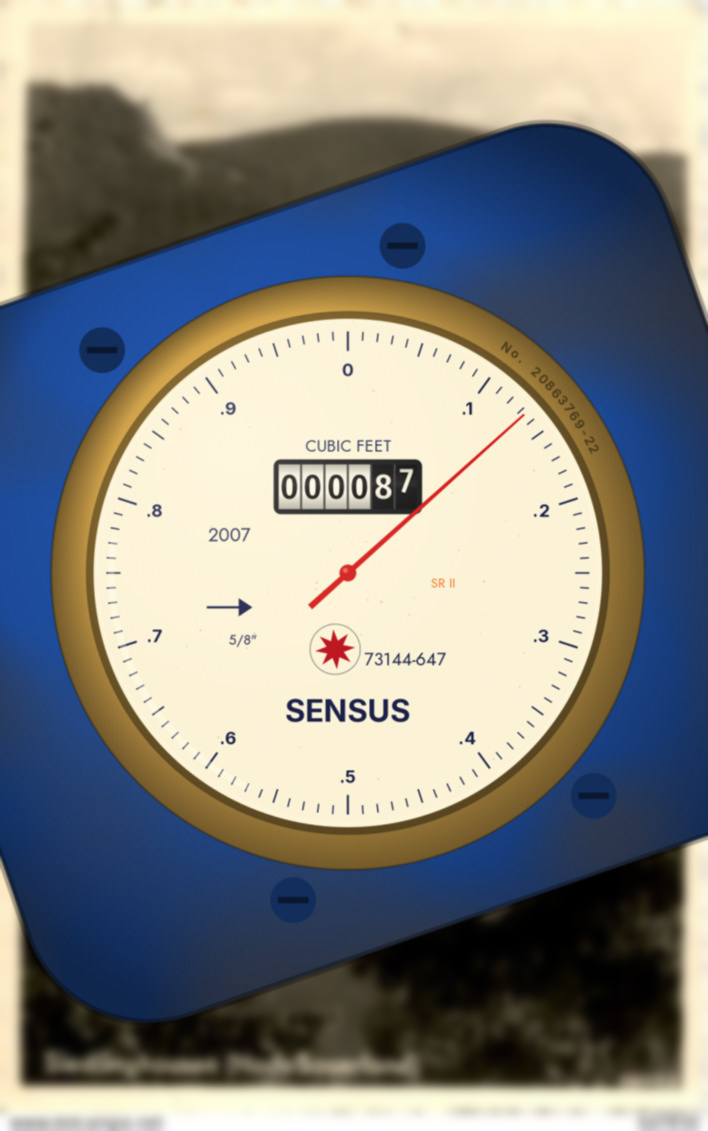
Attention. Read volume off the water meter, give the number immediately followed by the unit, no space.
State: 87.13ft³
